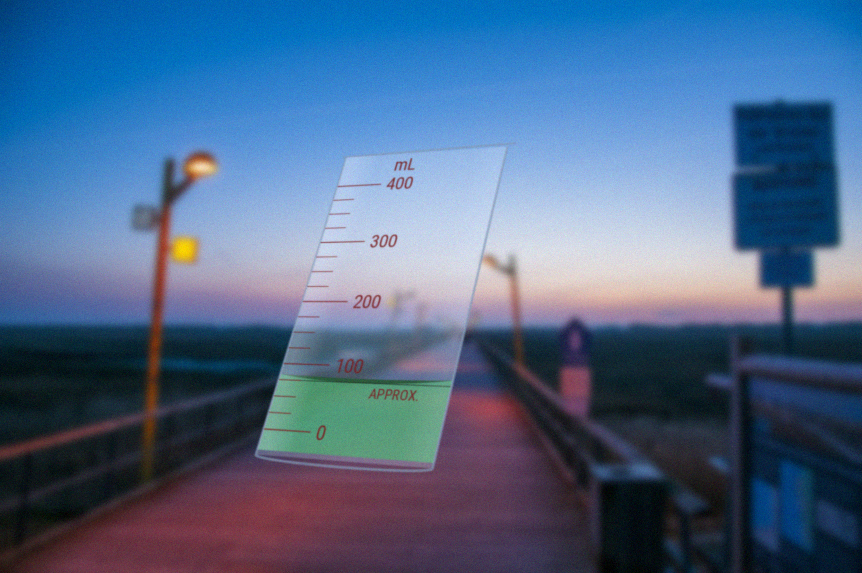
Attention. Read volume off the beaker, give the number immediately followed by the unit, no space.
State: 75mL
